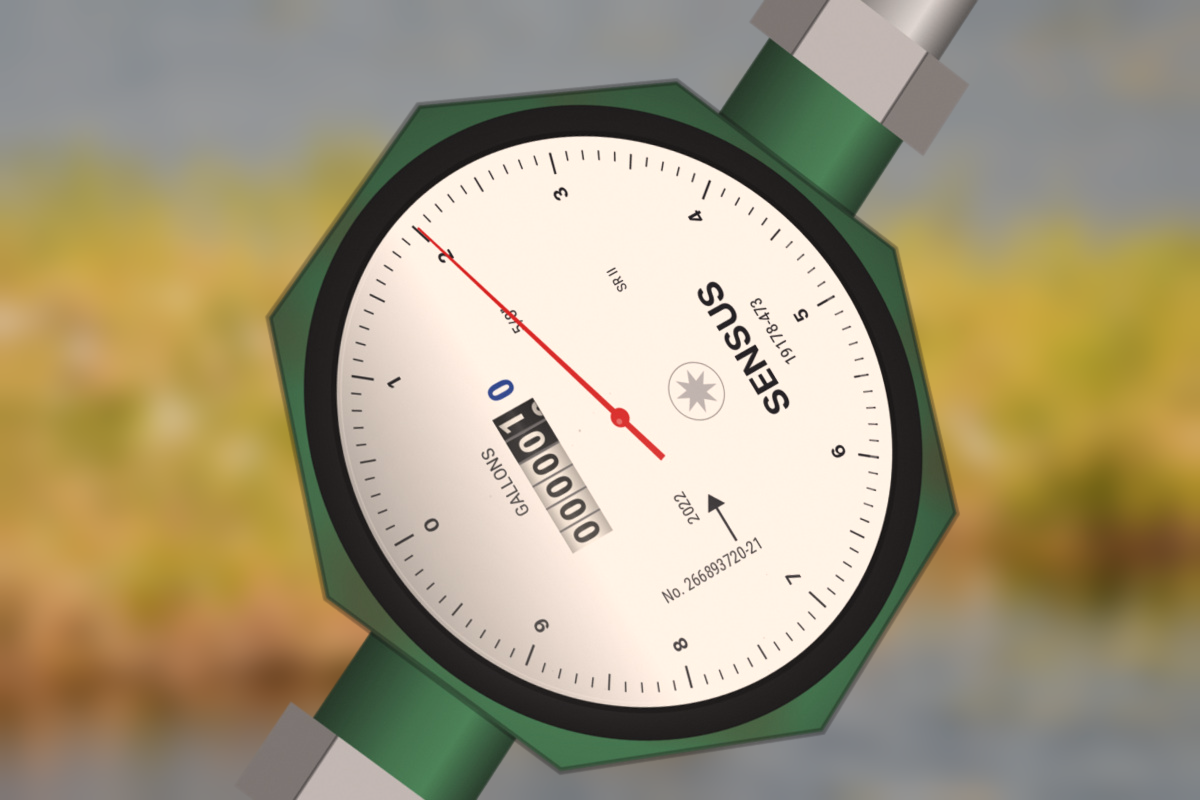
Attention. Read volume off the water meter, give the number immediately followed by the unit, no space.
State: 12.0gal
